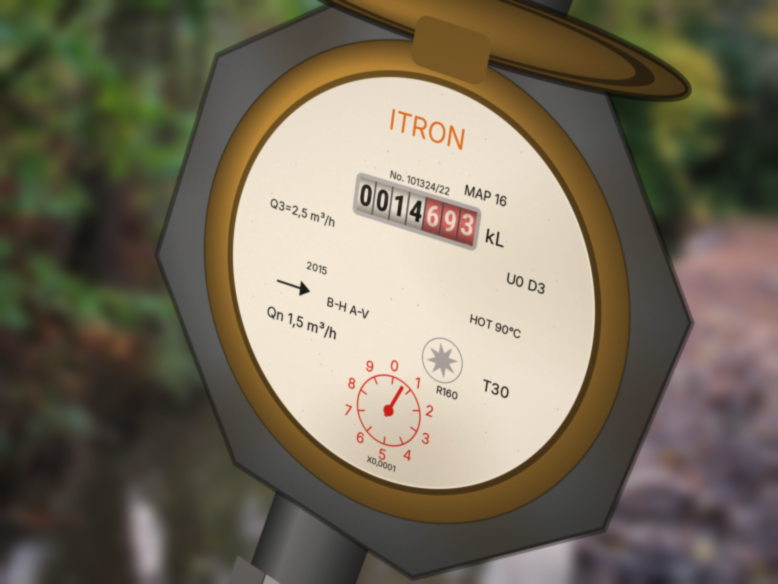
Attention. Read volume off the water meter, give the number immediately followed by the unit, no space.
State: 14.6930kL
